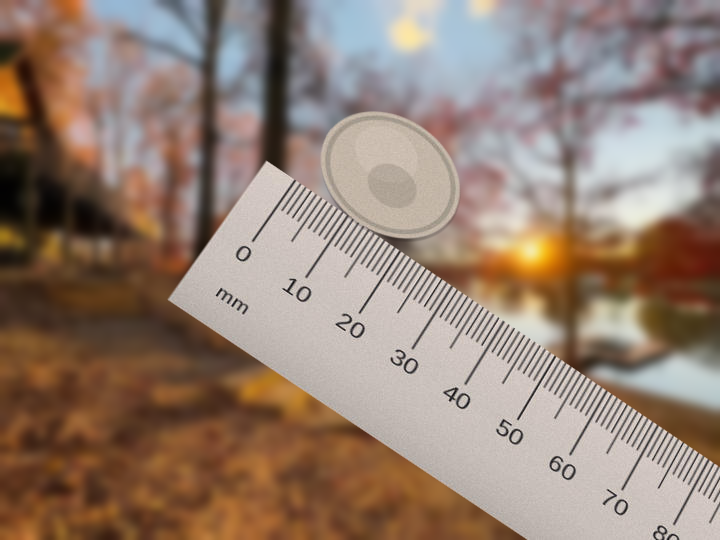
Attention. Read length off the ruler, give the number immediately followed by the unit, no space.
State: 24mm
